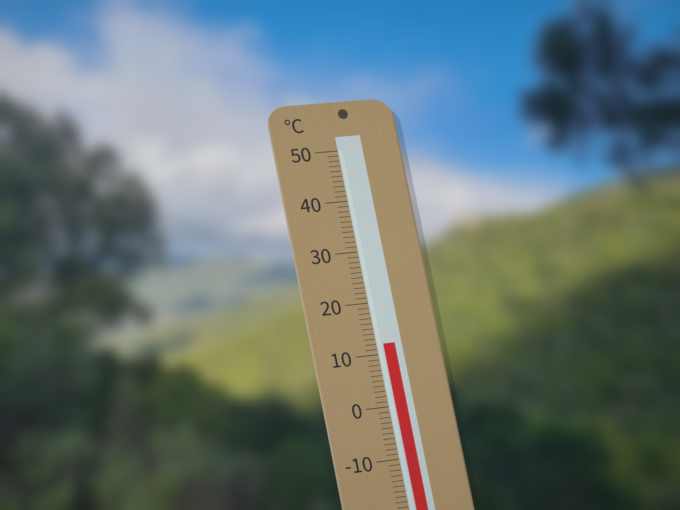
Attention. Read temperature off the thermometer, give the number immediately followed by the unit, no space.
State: 12°C
